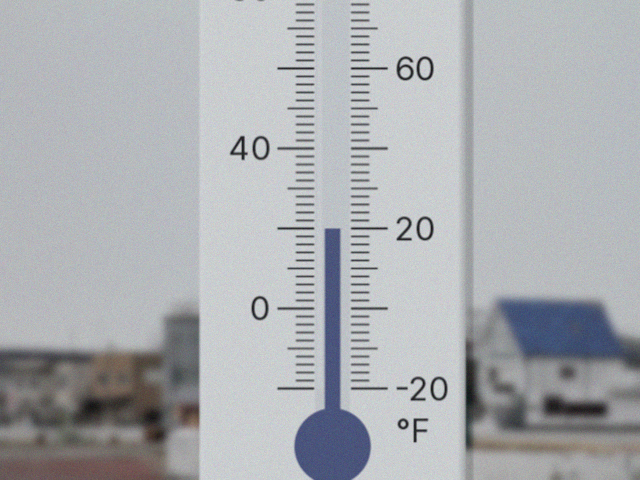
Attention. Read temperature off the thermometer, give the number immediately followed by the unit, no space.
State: 20°F
